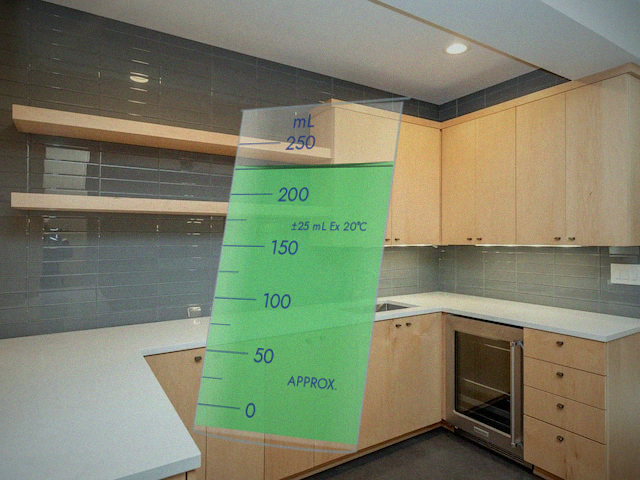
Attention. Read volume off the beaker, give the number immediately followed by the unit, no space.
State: 225mL
